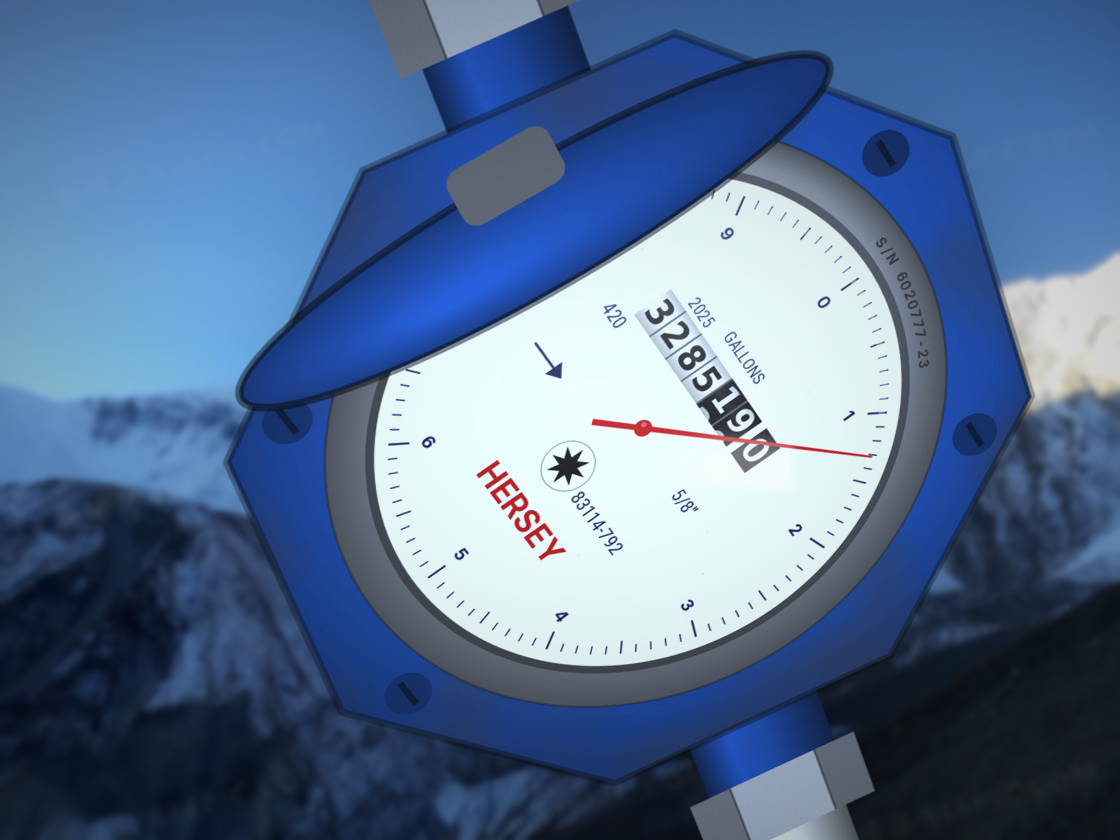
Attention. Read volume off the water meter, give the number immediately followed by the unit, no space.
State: 3285191.3gal
